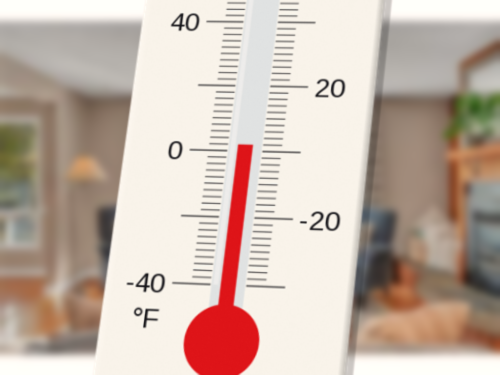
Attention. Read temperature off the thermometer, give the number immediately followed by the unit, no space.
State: 2°F
